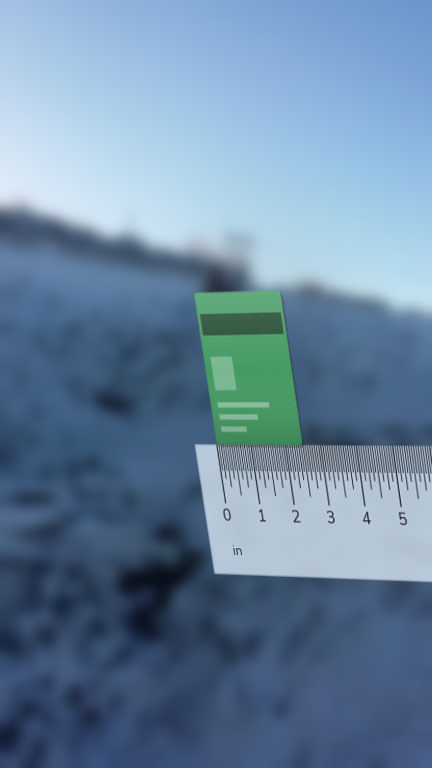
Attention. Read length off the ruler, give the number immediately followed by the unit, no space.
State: 2.5in
